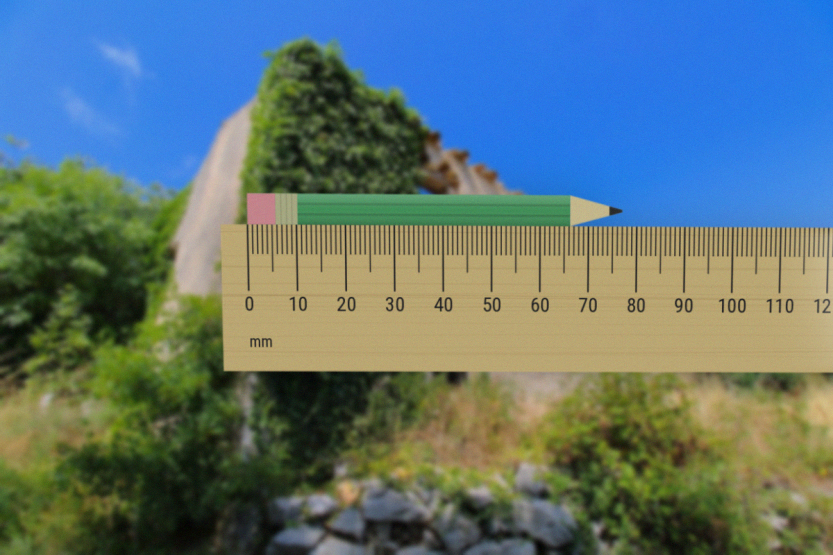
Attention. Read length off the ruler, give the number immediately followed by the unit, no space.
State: 77mm
